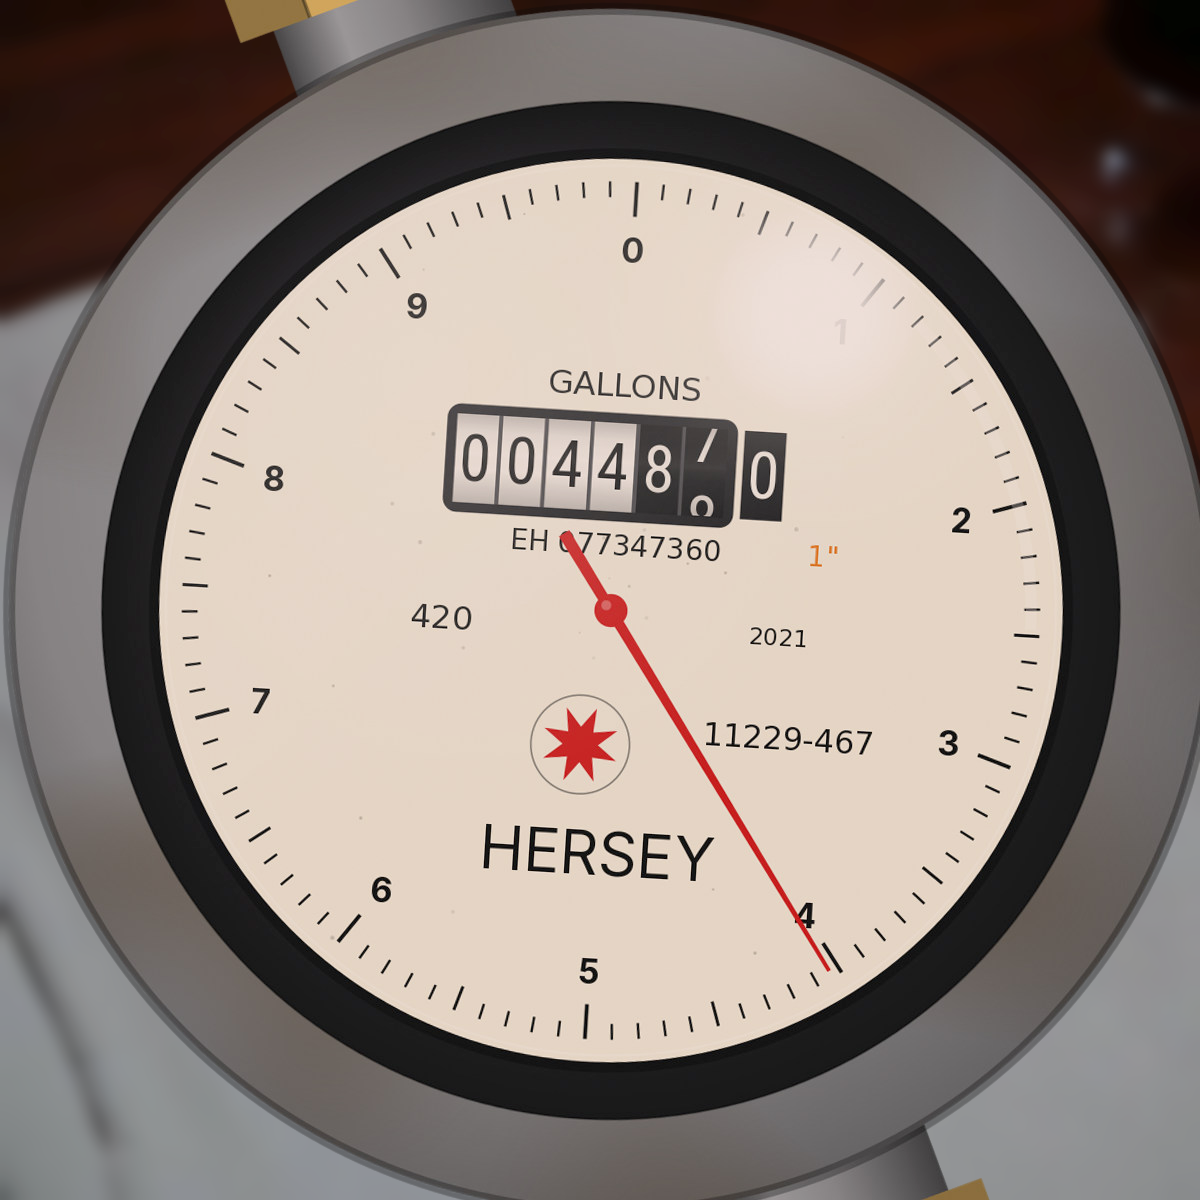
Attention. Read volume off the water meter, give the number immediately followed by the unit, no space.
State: 44874.0gal
